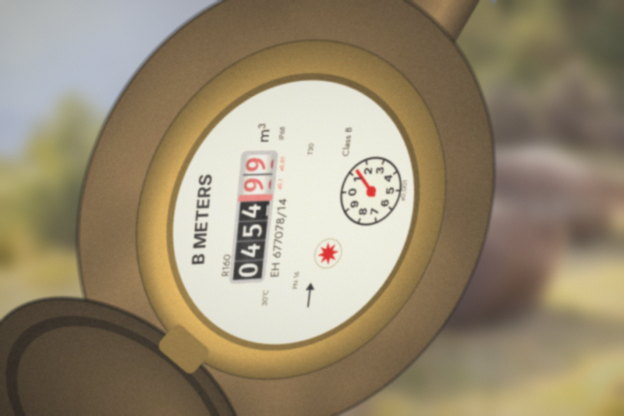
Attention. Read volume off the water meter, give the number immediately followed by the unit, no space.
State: 454.991m³
